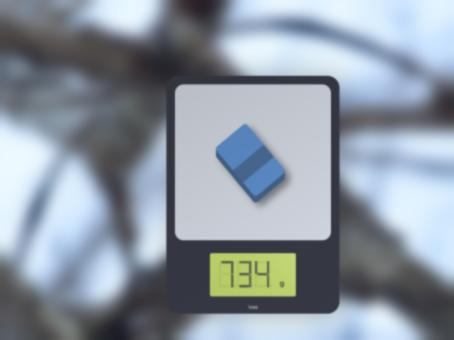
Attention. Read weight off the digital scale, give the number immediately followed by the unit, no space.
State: 734g
